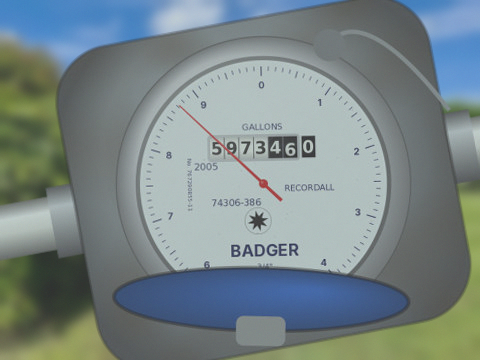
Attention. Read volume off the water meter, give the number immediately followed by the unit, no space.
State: 5973458.7gal
